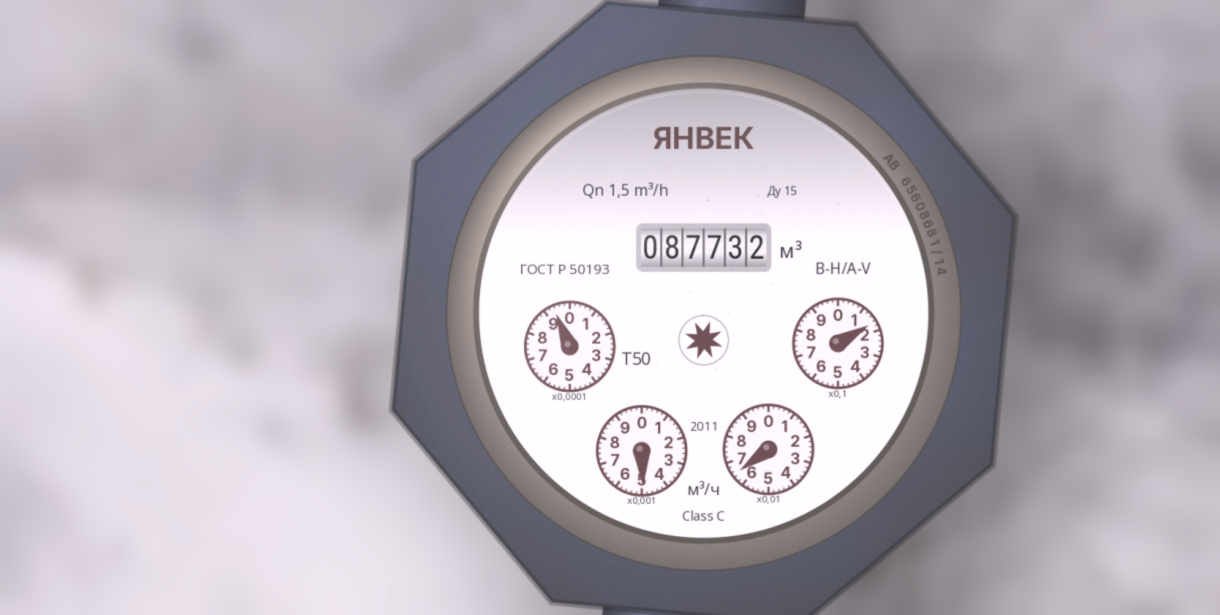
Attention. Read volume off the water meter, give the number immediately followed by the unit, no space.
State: 87732.1649m³
